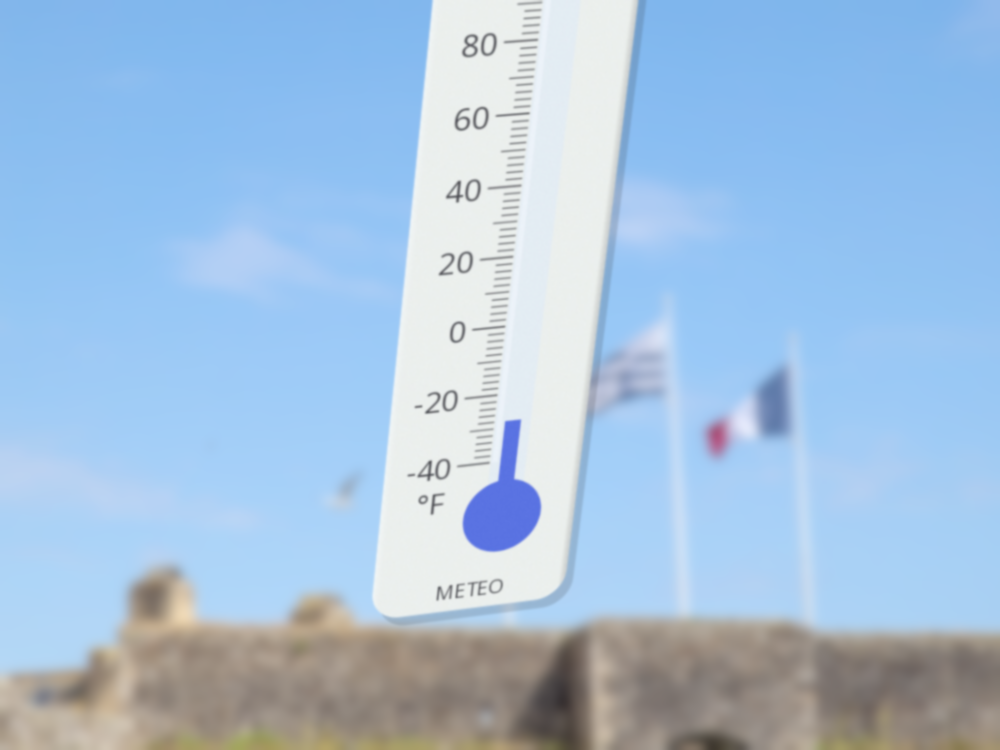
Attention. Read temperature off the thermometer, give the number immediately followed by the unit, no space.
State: -28°F
